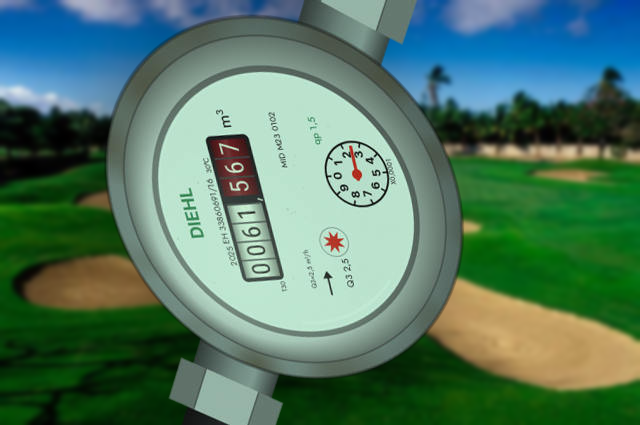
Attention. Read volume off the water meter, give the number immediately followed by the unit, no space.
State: 61.5672m³
